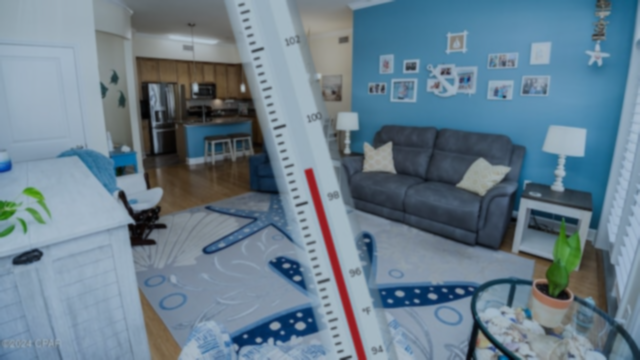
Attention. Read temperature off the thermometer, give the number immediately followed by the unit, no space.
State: 98.8°F
